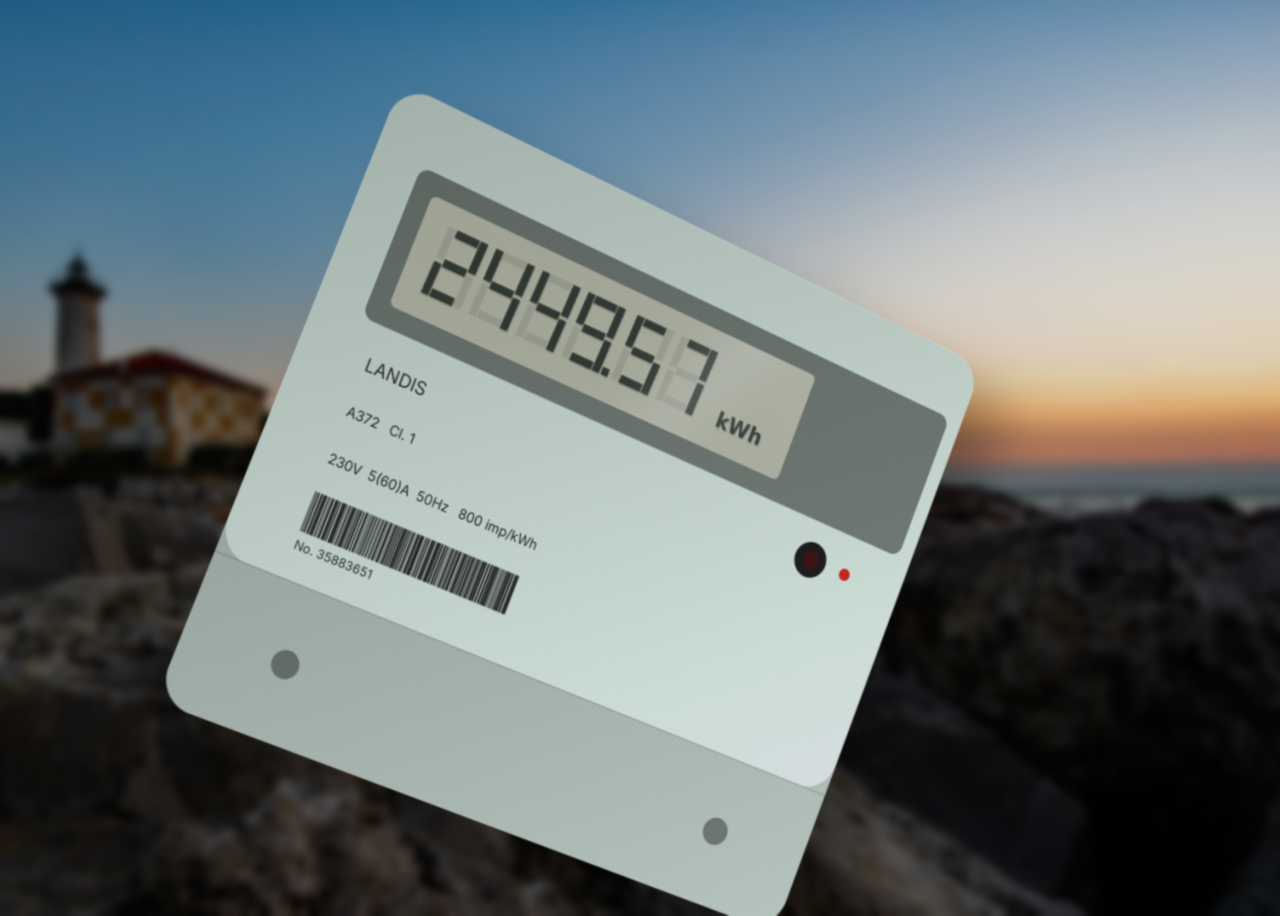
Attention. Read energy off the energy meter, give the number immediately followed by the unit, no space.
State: 2449.57kWh
